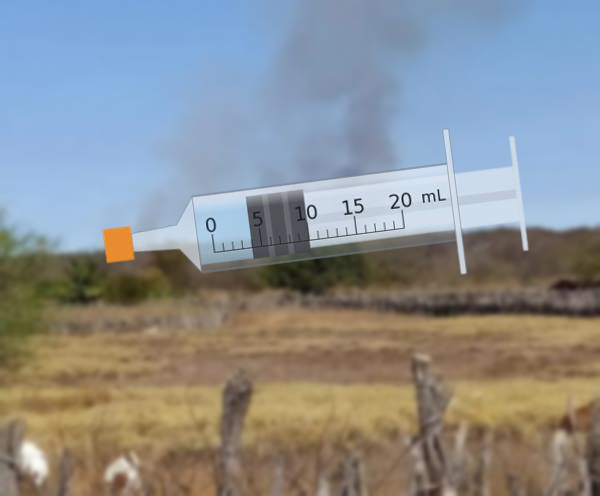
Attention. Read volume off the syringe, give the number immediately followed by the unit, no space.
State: 4mL
